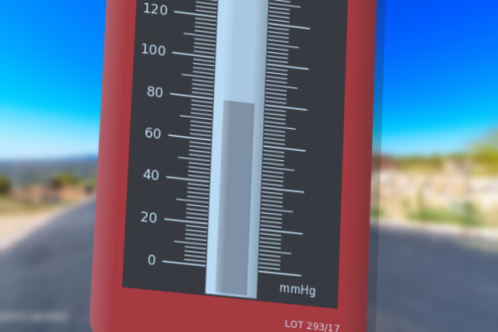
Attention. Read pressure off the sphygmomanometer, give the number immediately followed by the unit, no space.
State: 80mmHg
